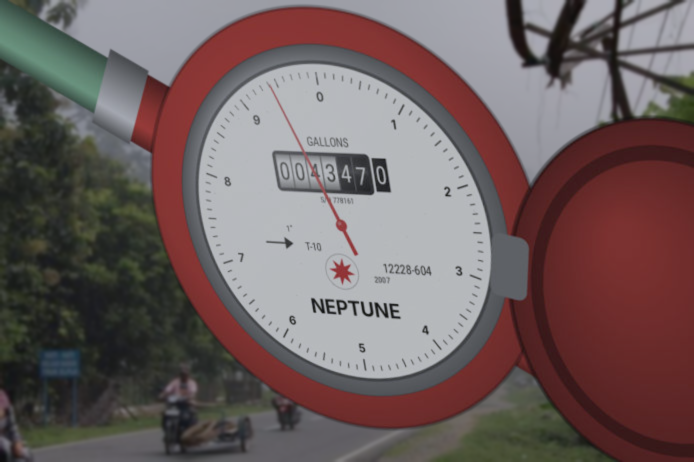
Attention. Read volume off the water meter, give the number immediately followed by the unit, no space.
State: 43469.4gal
